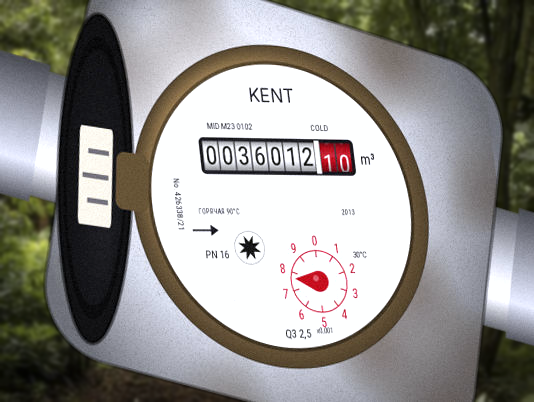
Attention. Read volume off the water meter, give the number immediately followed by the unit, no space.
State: 36012.097m³
